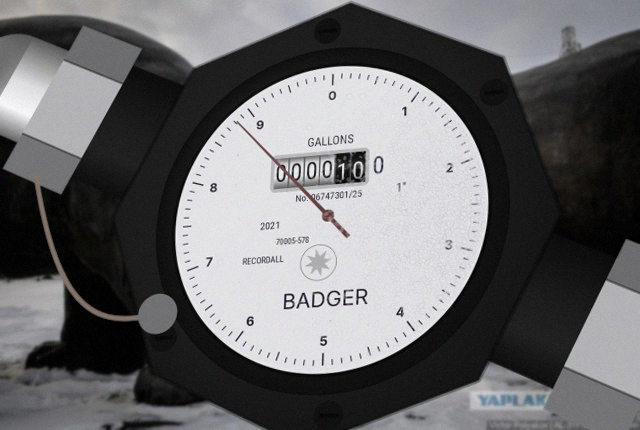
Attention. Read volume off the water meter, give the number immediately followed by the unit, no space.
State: 98.8gal
